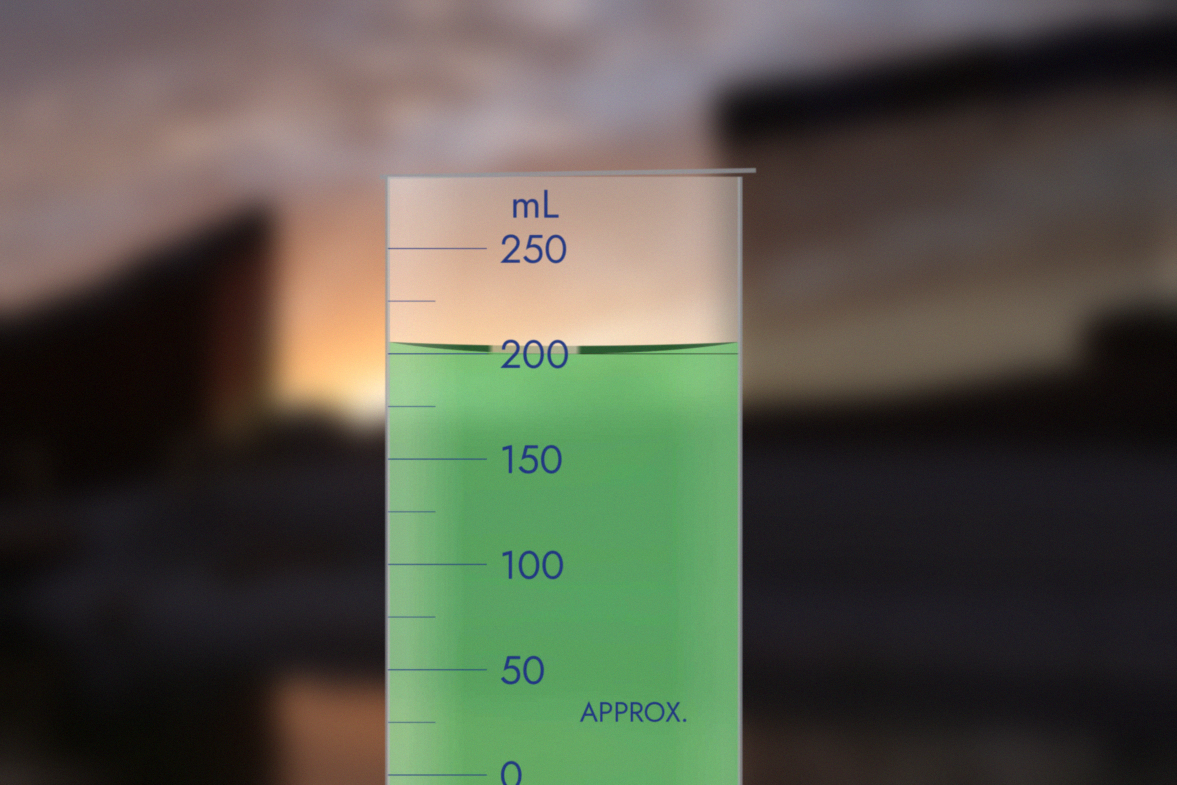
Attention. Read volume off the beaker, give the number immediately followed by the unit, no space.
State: 200mL
